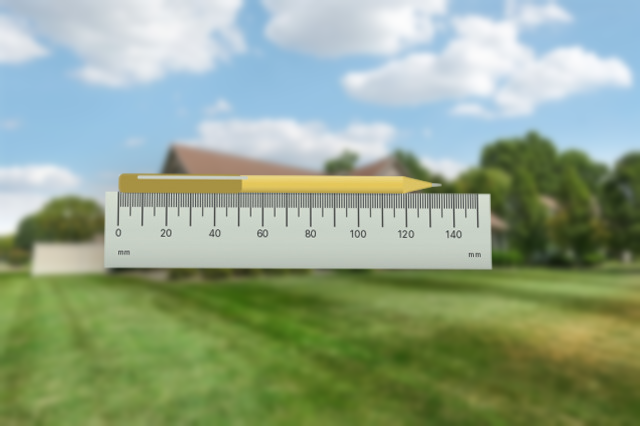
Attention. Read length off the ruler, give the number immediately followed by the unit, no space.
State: 135mm
